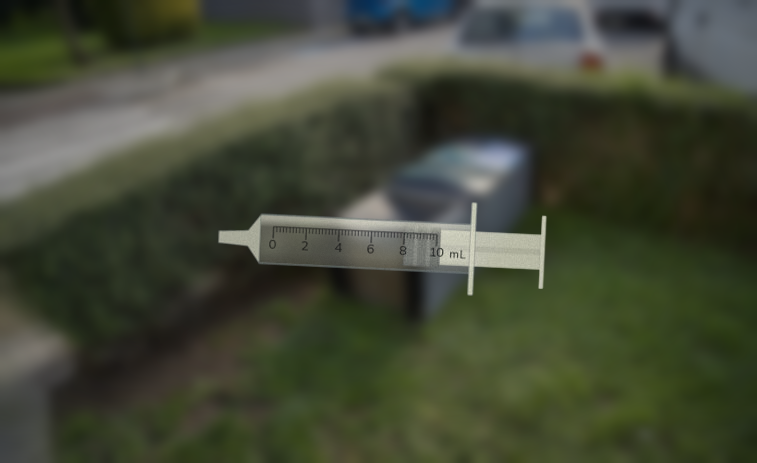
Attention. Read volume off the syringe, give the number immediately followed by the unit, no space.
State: 8mL
